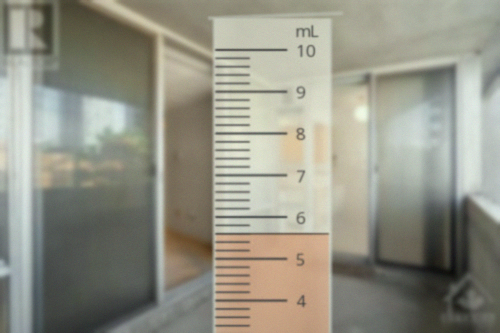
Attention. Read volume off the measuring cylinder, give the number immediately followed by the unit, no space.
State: 5.6mL
